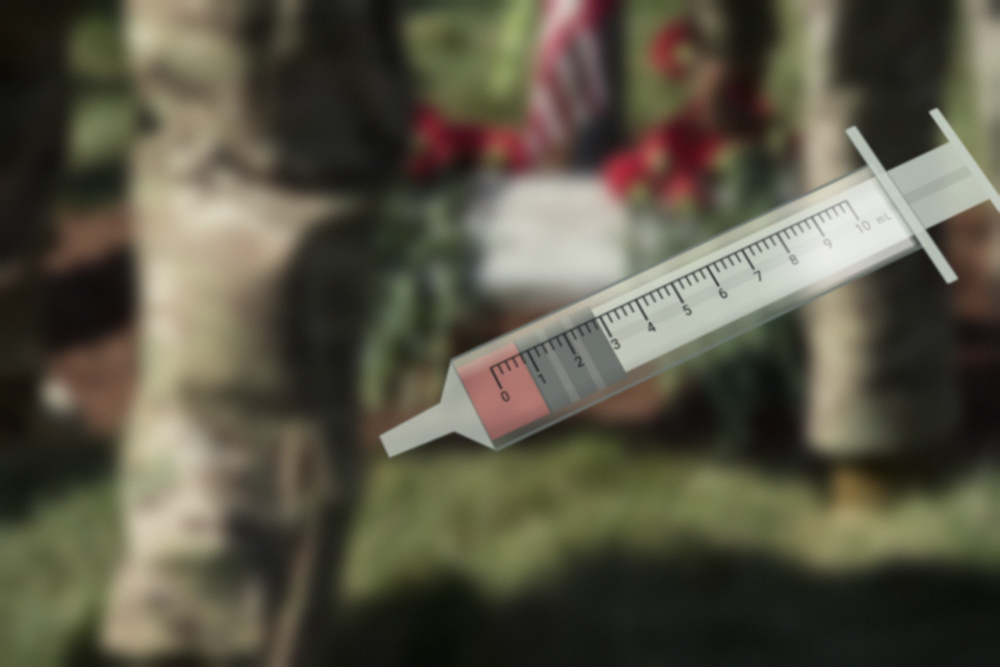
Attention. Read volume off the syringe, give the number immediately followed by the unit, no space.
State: 0.8mL
